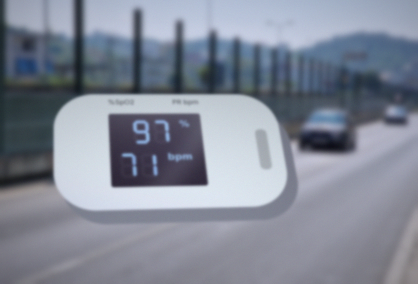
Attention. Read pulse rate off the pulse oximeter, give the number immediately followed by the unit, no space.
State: 71bpm
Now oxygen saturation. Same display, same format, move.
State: 97%
